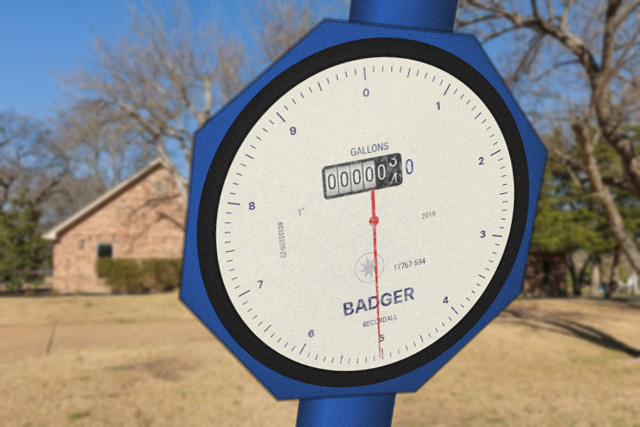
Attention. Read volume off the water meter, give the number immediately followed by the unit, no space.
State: 35.0gal
